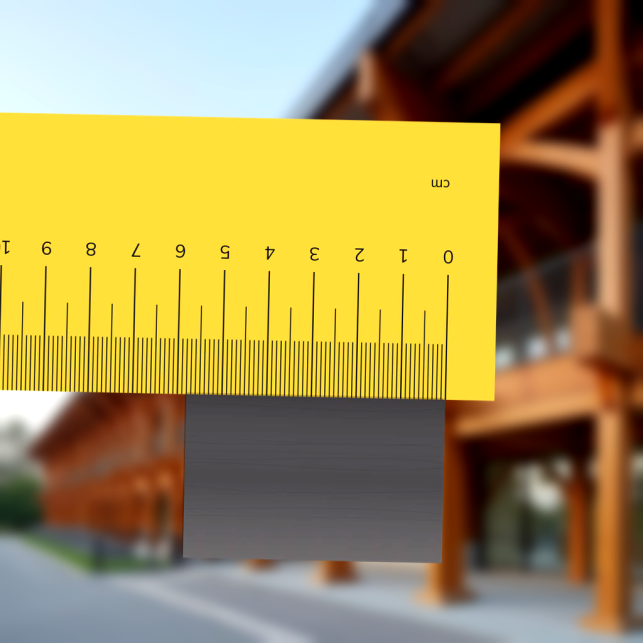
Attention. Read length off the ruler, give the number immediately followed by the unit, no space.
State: 5.8cm
